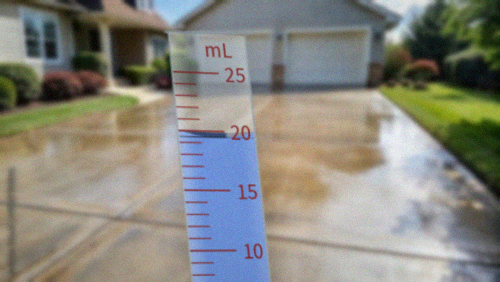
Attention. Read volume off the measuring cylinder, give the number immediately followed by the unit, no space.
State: 19.5mL
